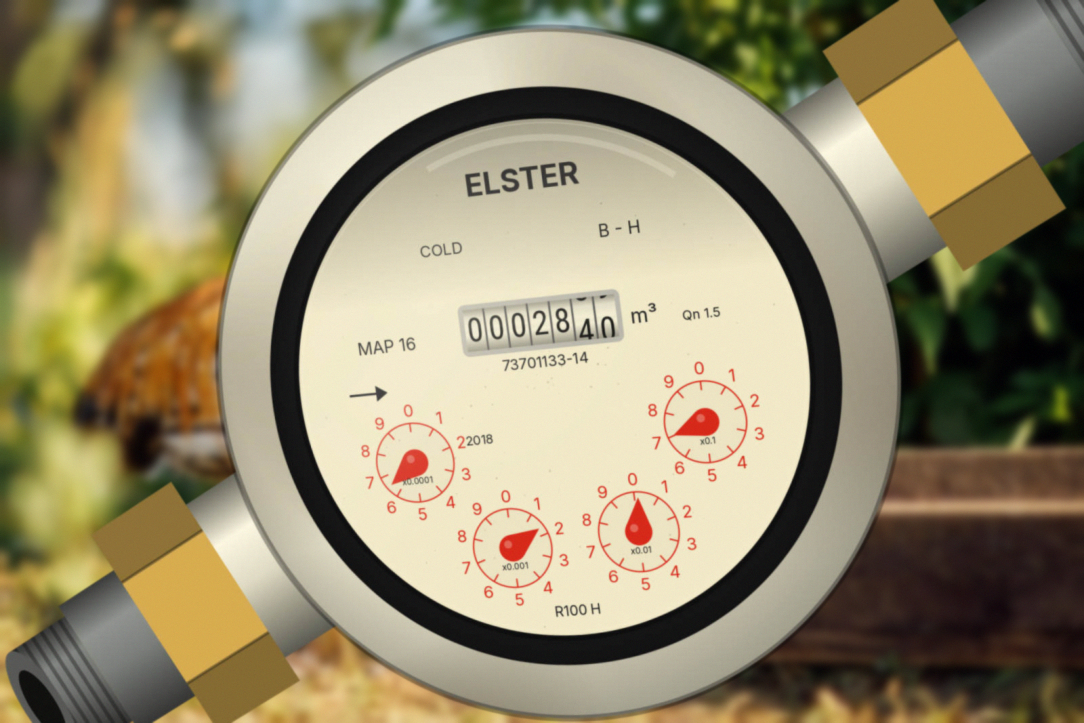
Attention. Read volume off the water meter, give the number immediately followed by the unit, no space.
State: 2839.7016m³
